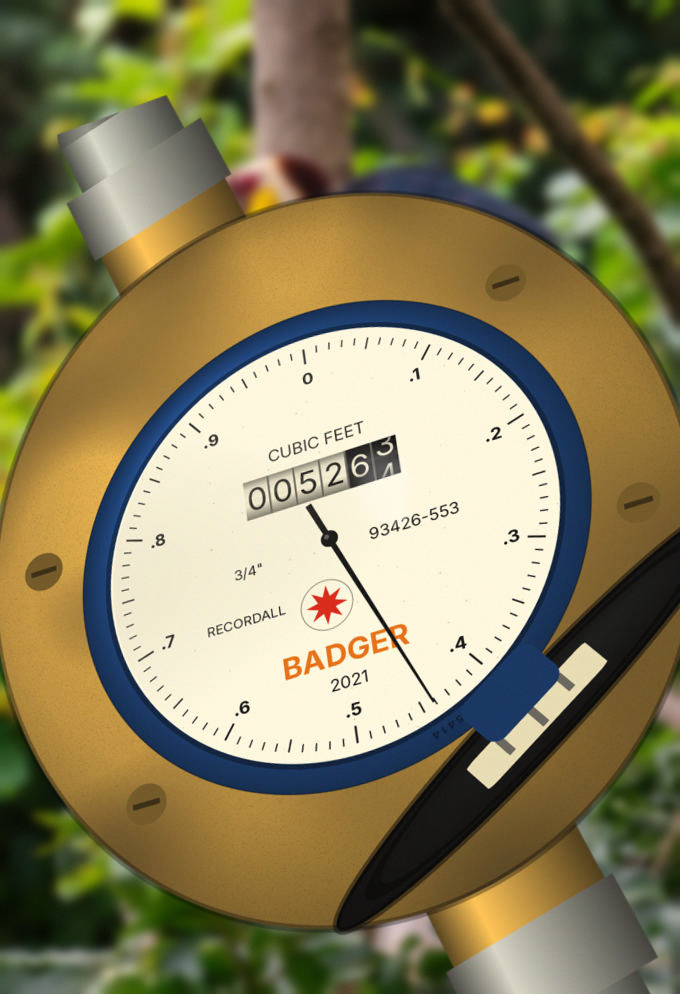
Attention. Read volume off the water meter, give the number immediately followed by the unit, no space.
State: 5263.44ft³
